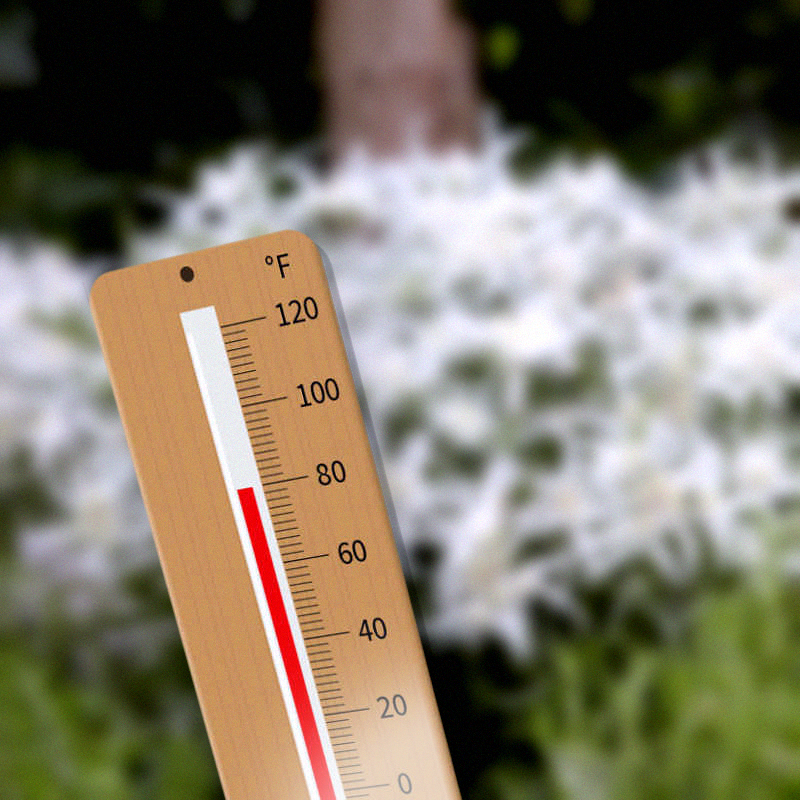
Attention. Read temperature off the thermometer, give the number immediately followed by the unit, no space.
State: 80°F
